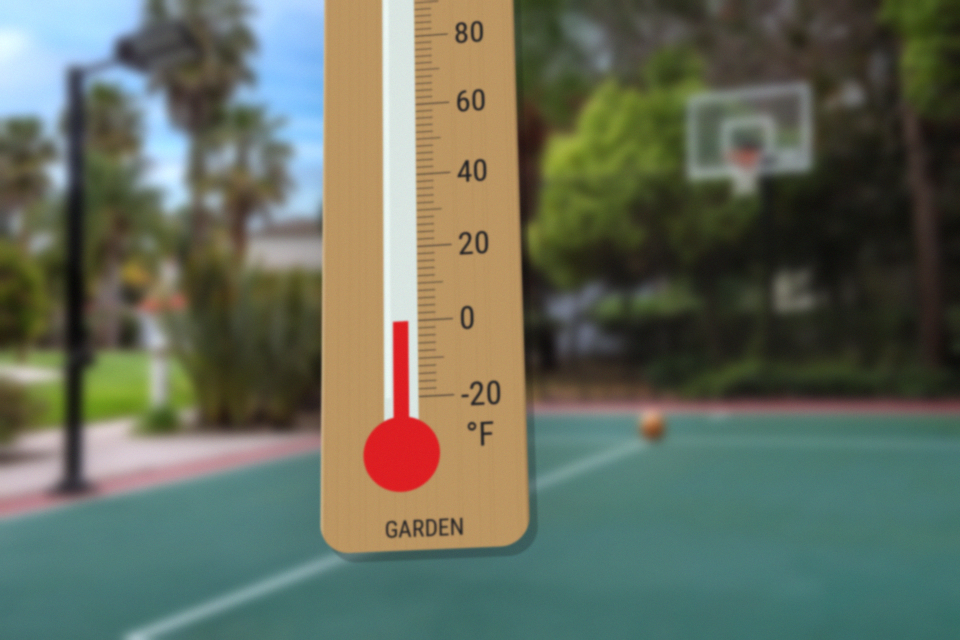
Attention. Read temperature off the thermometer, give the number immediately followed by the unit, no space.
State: 0°F
